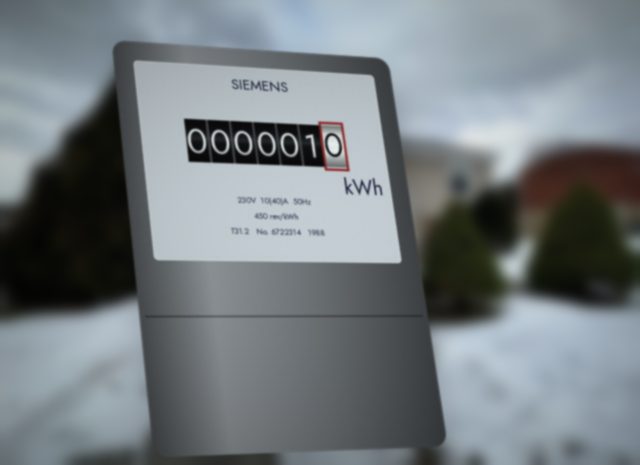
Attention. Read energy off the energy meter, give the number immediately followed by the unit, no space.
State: 1.0kWh
